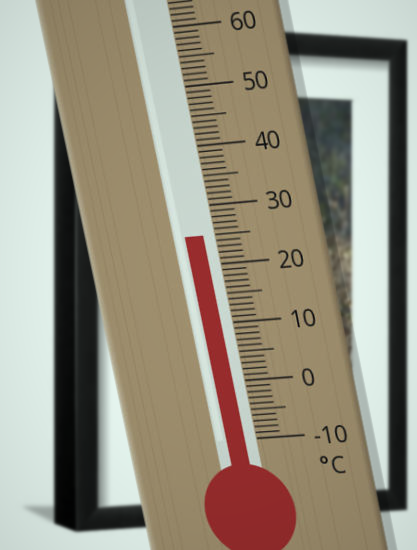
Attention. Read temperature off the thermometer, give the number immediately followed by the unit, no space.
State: 25°C
